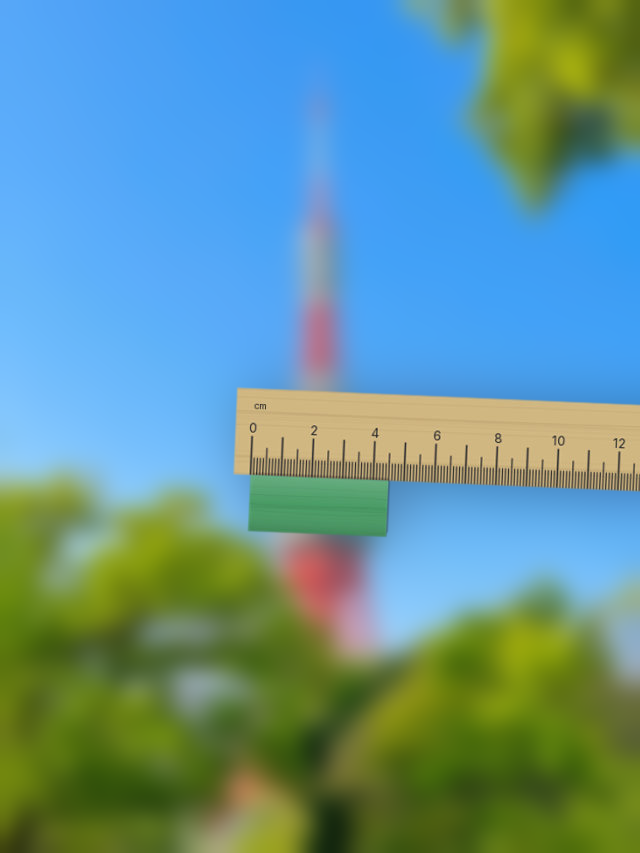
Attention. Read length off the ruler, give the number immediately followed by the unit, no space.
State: 4.5cm
